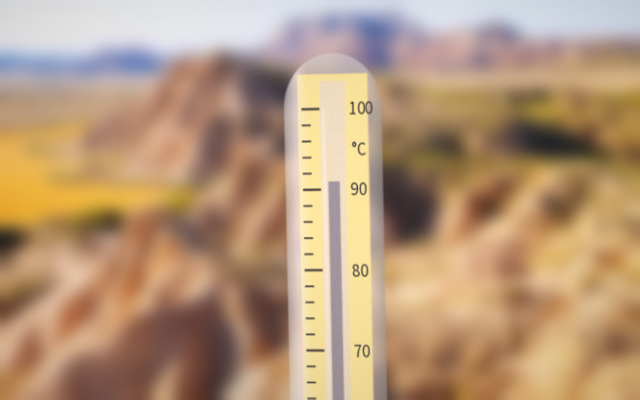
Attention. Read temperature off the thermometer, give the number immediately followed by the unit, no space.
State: 91°C
